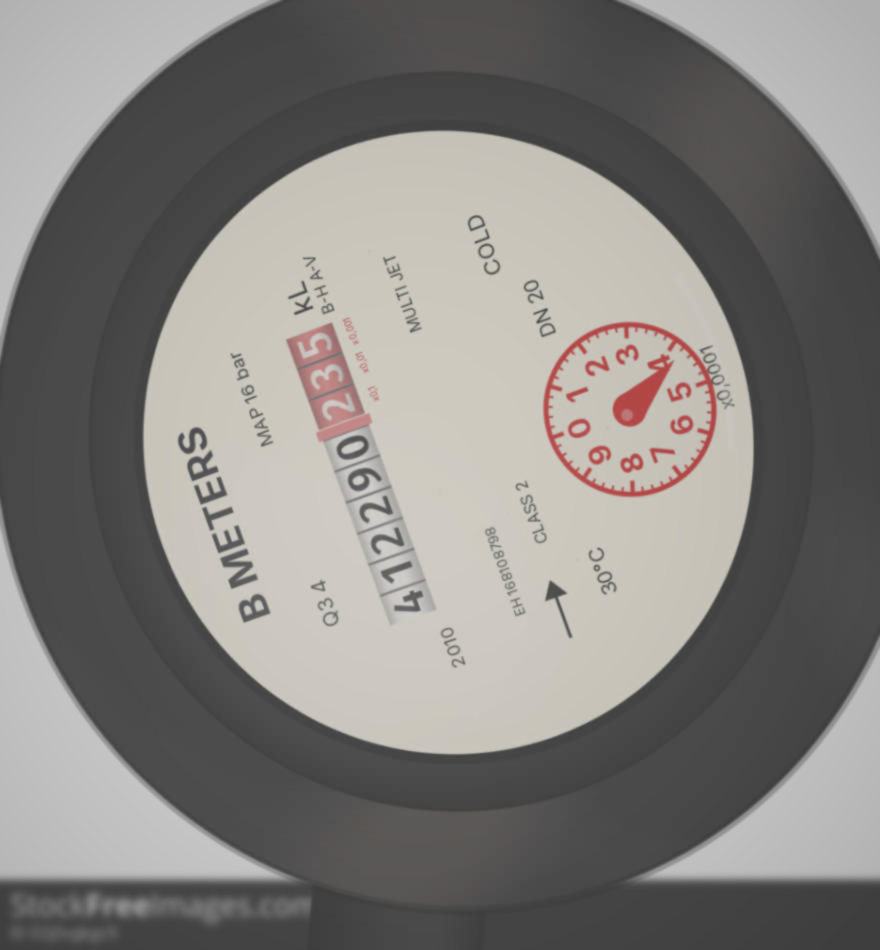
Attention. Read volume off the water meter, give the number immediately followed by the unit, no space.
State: 412290.2354kL
